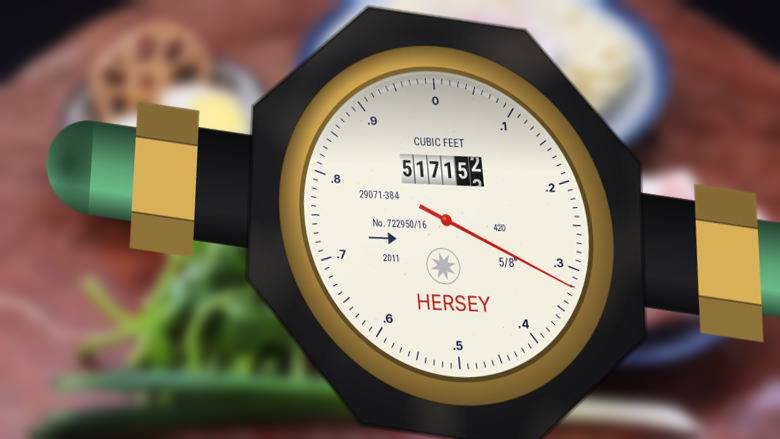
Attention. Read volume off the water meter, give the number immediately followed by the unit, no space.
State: 517152.32ft³
